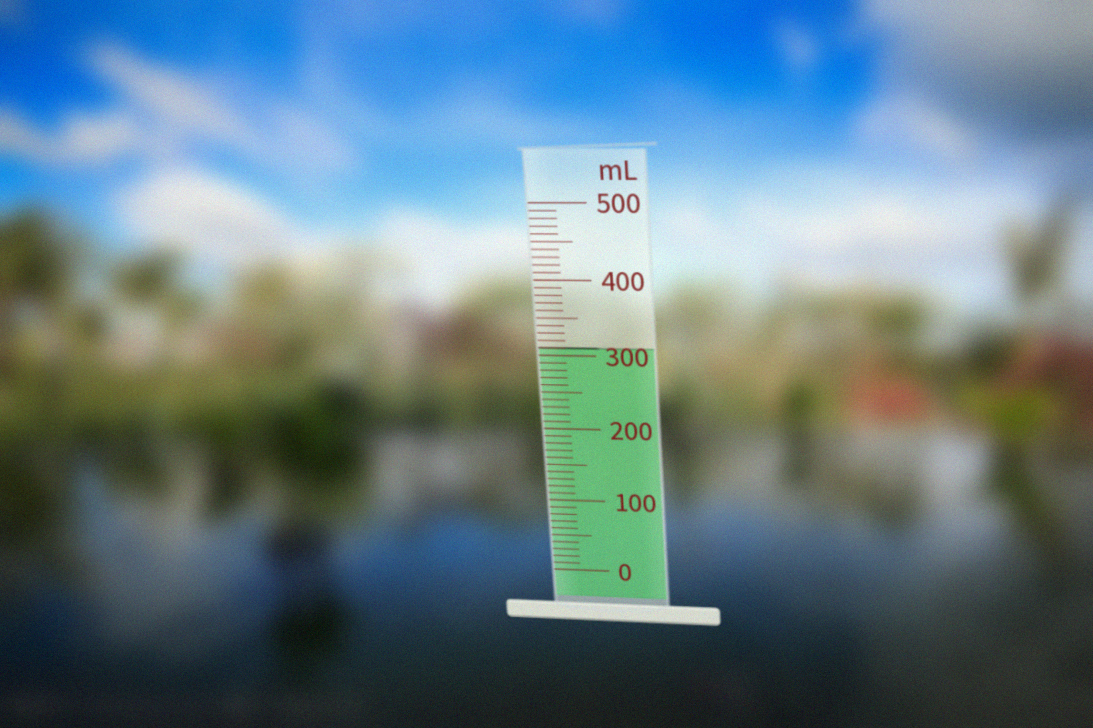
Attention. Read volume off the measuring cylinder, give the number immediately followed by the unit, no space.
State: 310mL
